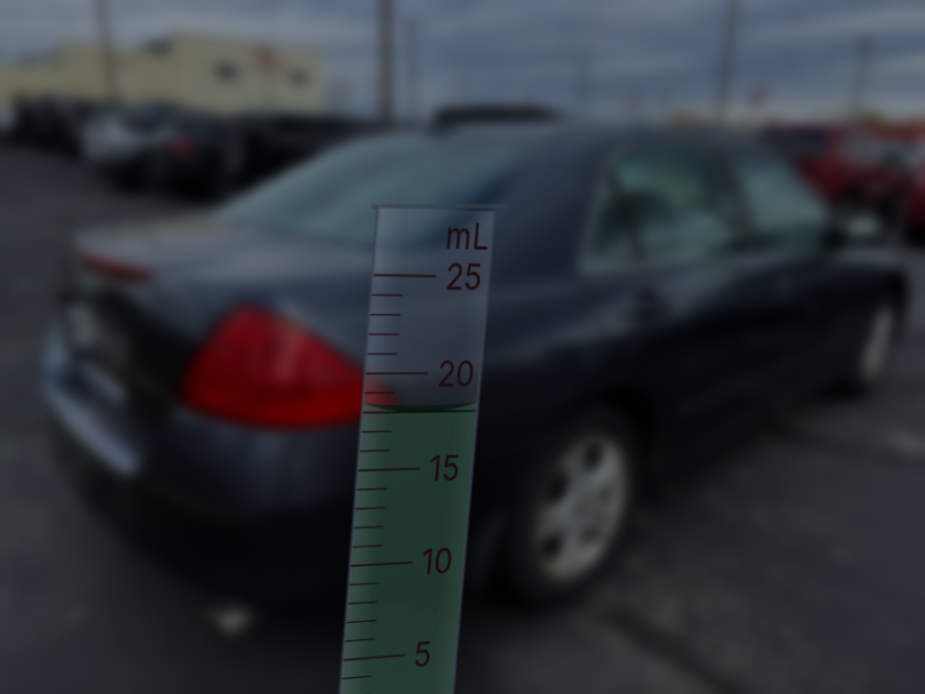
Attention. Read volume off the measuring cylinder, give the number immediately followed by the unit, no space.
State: 18mL
